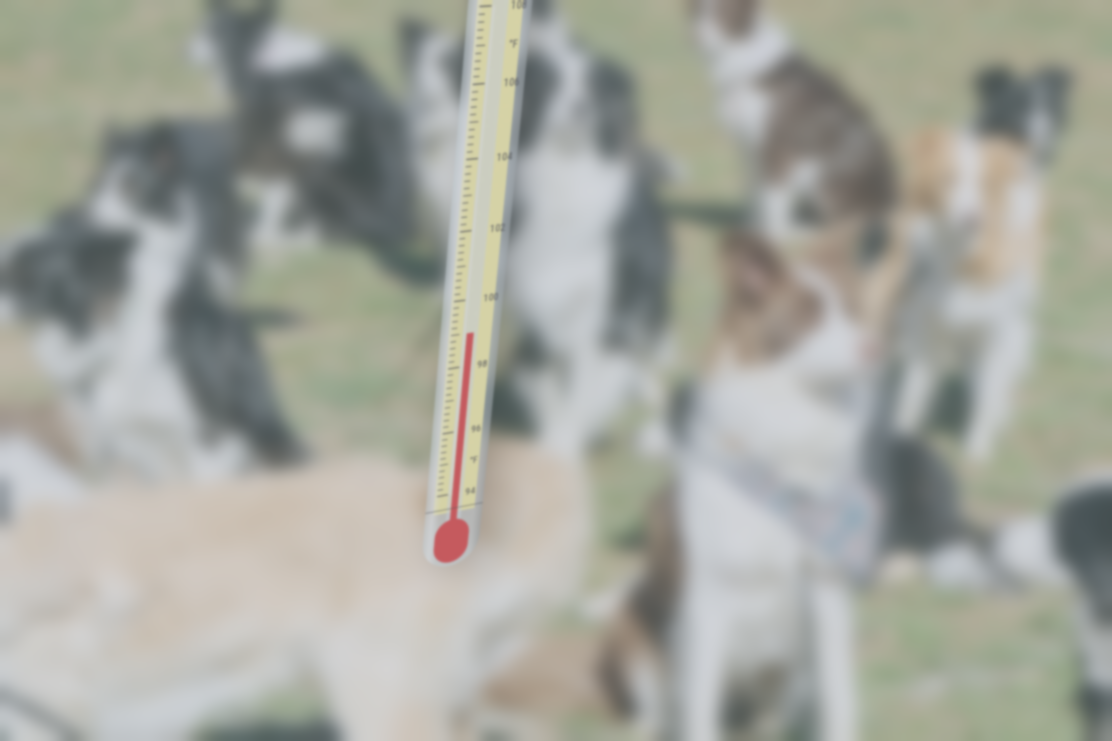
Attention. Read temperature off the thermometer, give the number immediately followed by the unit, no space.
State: 99°F
